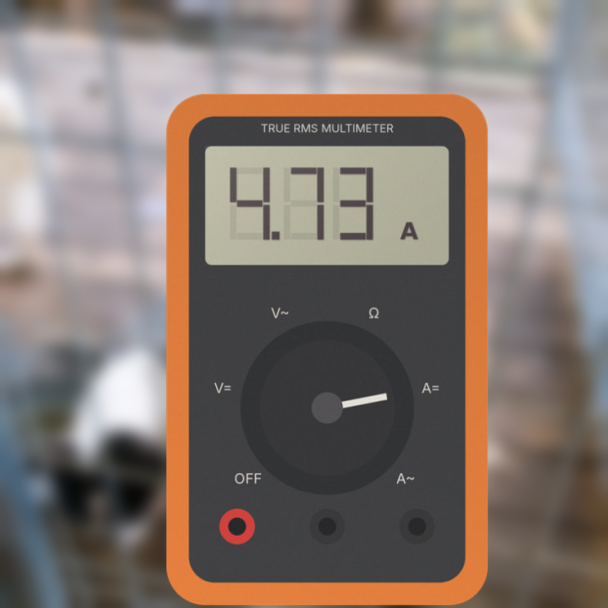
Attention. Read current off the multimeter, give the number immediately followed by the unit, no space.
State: 4.73A
